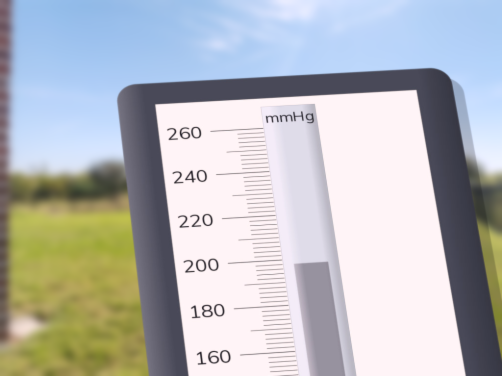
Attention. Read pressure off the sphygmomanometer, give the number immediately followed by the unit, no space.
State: 198mmHg
